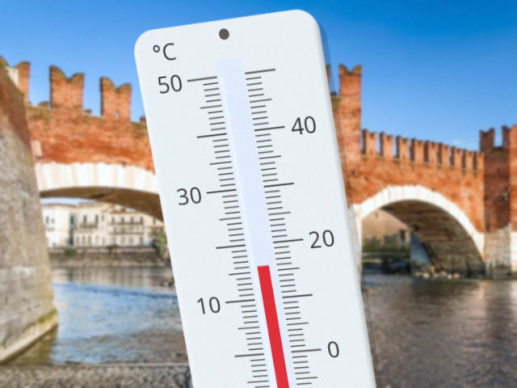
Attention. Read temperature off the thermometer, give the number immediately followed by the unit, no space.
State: 16°C
